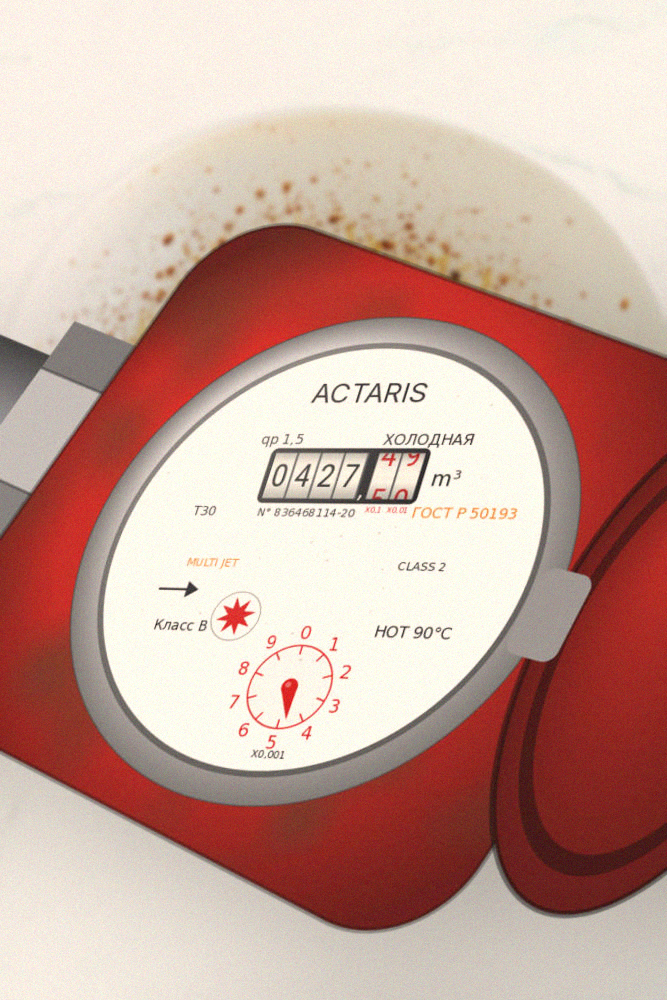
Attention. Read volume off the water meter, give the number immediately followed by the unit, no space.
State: 427.494m³
